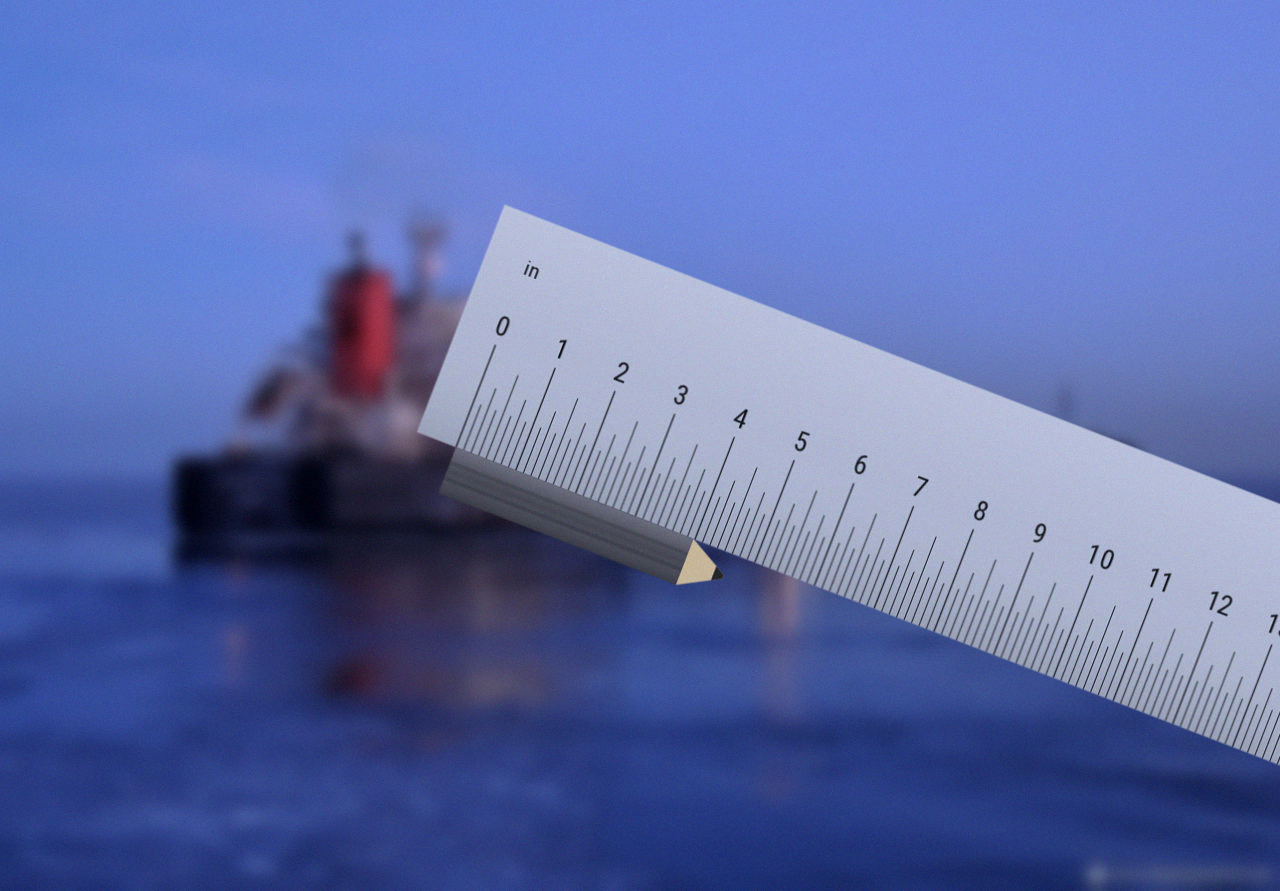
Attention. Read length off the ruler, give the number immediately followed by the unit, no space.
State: 4.625in
